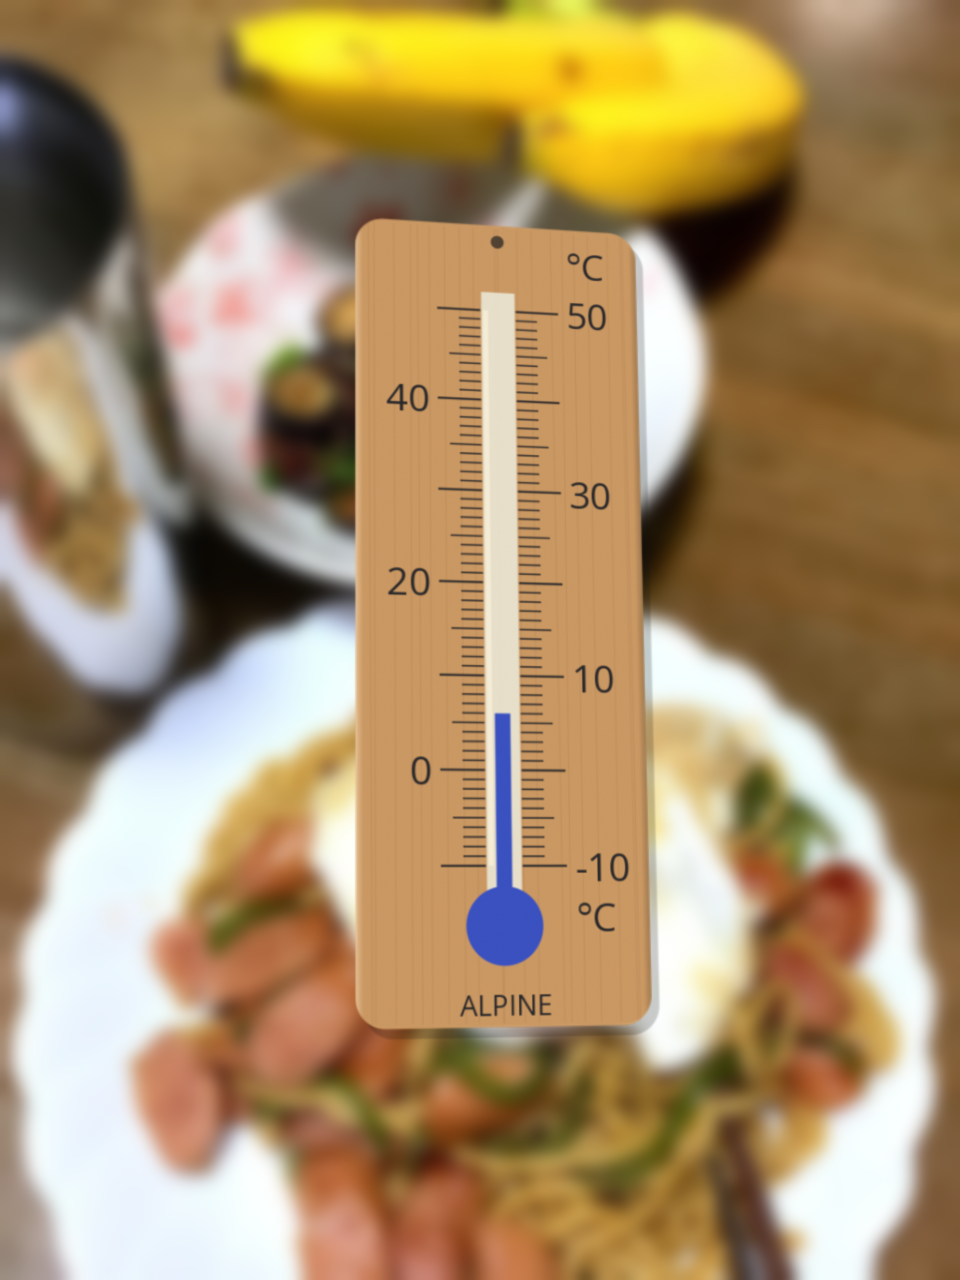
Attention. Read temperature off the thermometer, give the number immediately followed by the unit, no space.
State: 6°C
